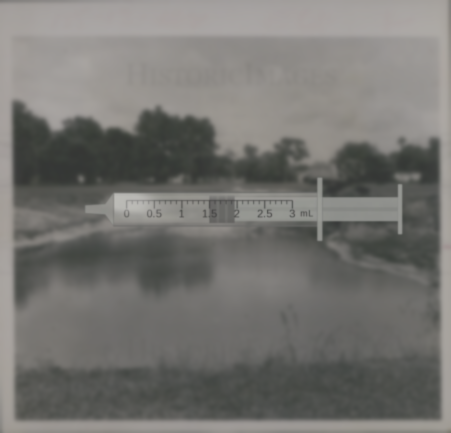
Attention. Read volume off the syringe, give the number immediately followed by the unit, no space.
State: 1.5mL
